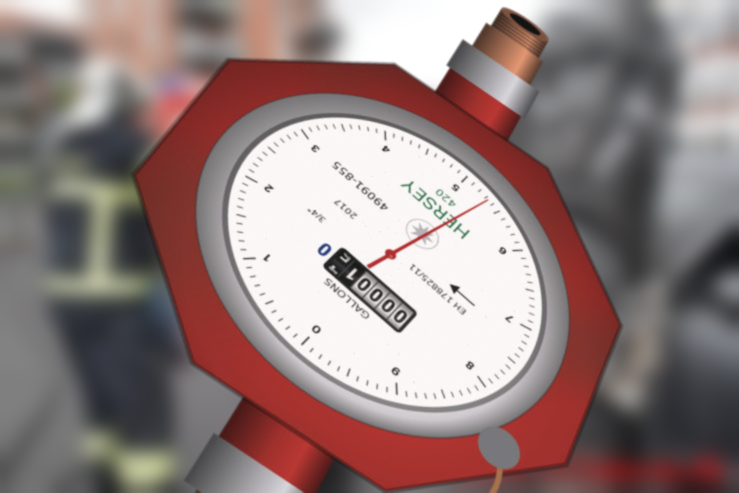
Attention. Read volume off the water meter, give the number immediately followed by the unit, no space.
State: 145.3gal
